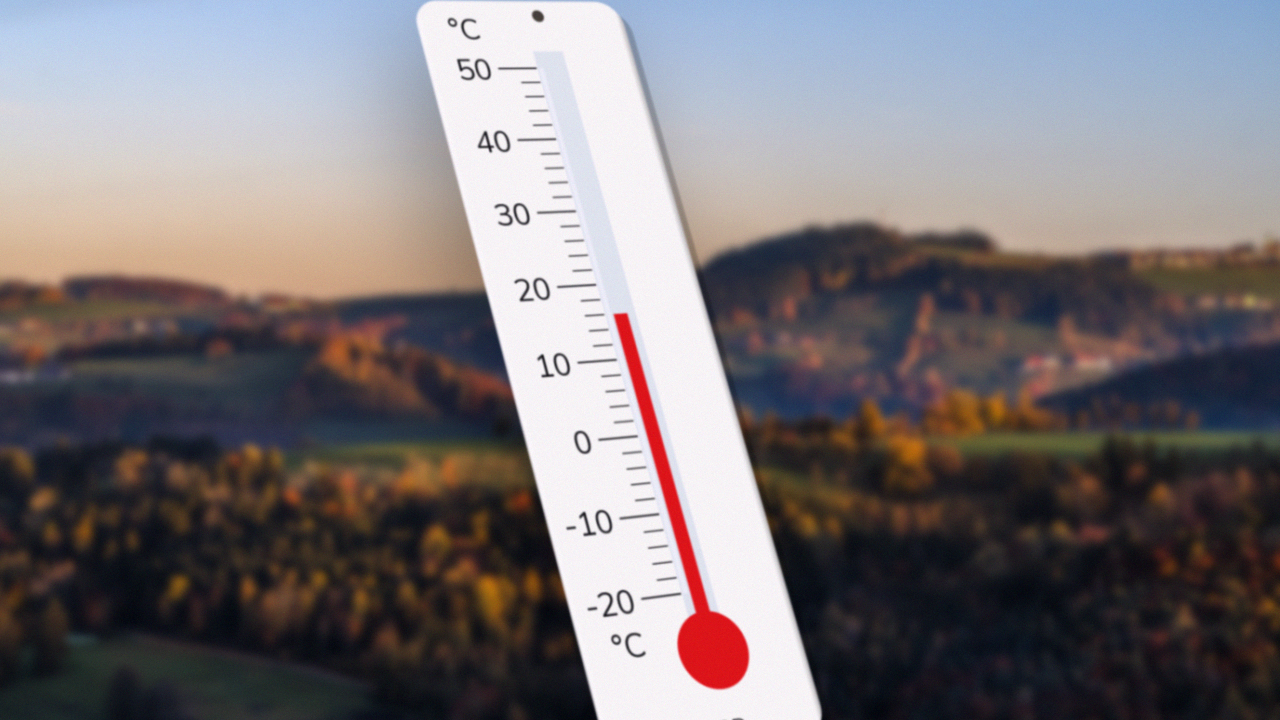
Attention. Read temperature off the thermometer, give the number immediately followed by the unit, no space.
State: 16°C
